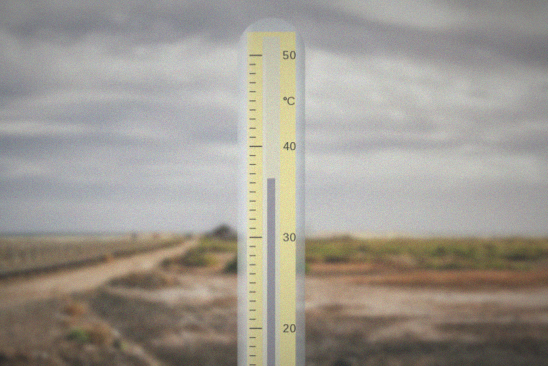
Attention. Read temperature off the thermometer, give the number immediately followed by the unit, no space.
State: 36.5°C
